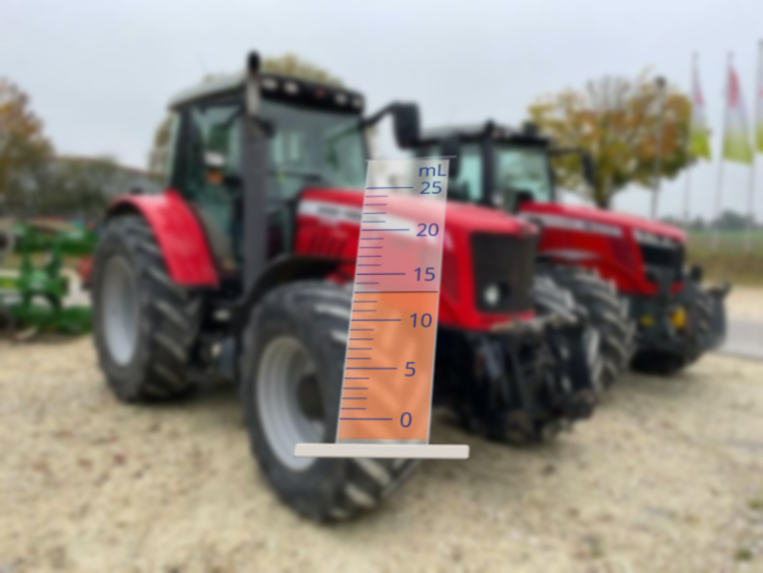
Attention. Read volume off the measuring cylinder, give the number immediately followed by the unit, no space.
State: 13mL
